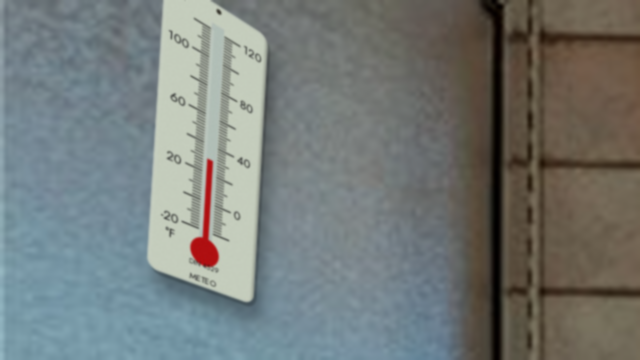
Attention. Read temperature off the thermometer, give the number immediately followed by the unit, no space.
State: 30°F
